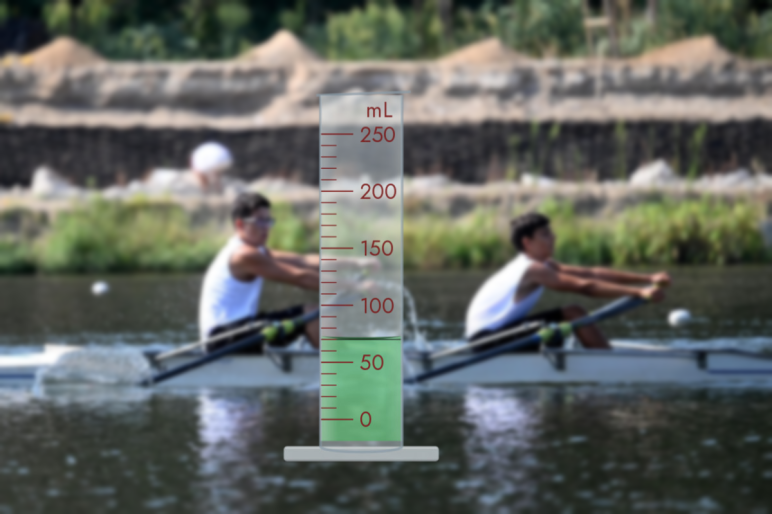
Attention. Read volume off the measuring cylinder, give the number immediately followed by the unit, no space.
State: 70mL
